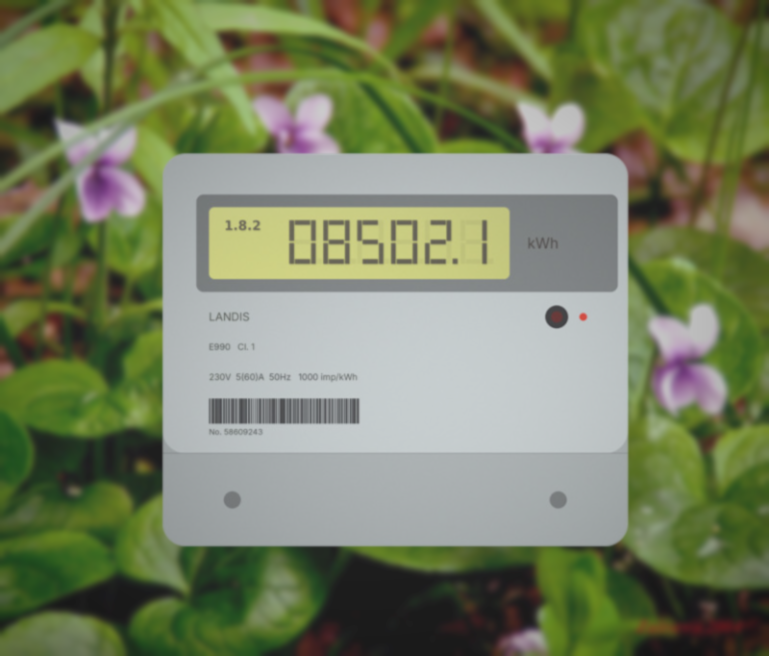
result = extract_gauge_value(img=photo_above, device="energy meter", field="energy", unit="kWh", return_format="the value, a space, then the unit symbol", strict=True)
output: 8502.1 kWh
